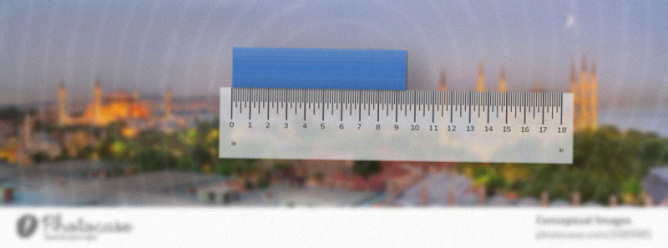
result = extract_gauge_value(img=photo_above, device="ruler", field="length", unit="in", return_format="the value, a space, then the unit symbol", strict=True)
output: 9.5 in
